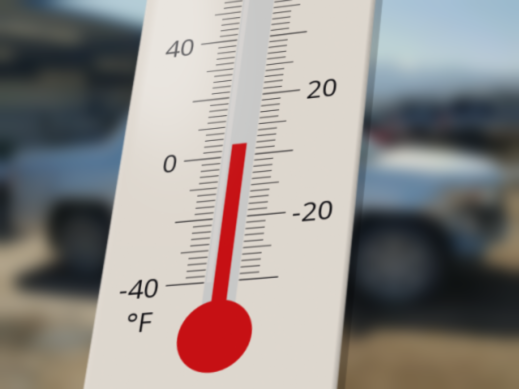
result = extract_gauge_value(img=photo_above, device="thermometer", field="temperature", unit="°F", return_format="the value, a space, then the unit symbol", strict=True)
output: 4 °F
